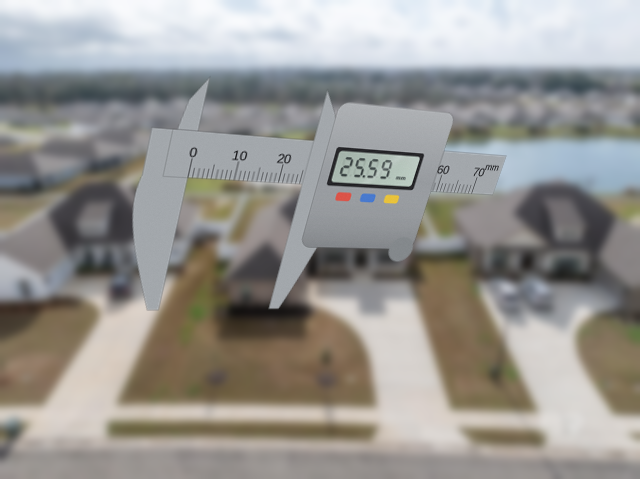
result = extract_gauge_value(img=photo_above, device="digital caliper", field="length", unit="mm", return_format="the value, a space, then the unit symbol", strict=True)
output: 25.59 mm
